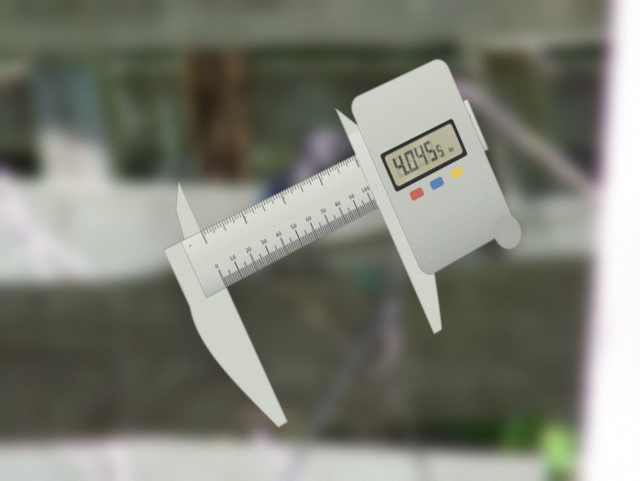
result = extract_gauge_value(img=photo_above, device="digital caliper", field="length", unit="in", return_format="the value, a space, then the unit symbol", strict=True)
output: 4.0455 in
